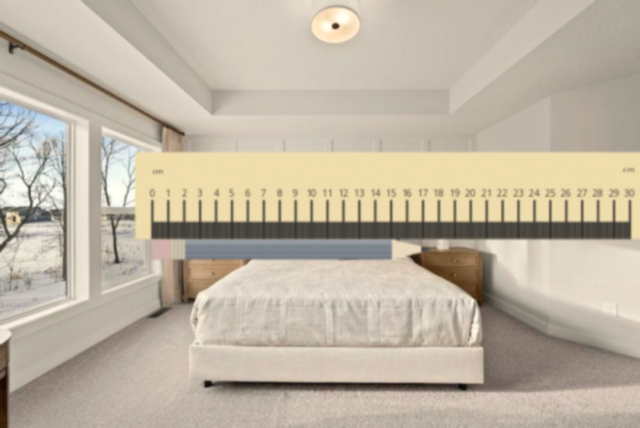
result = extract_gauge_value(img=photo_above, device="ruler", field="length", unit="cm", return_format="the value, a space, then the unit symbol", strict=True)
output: 17.5 cm
